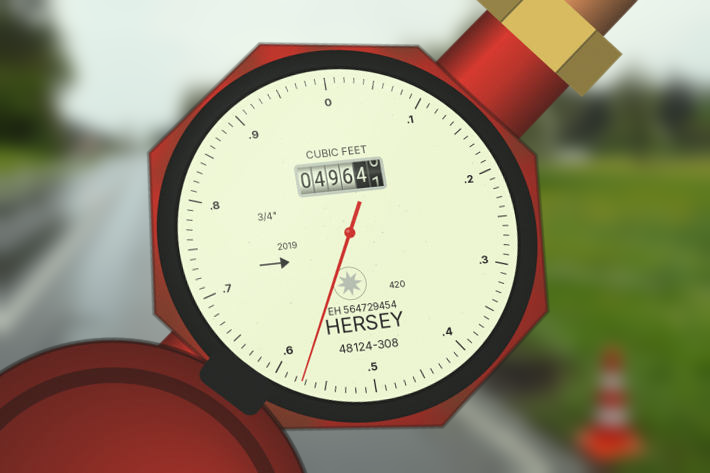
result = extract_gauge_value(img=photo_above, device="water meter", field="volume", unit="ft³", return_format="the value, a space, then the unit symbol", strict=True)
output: 49640.57 ft³
